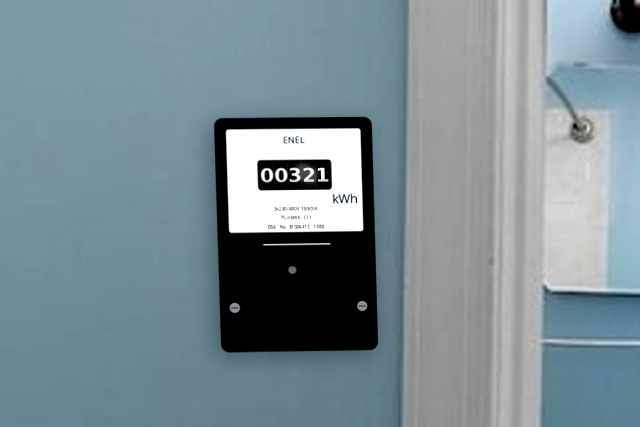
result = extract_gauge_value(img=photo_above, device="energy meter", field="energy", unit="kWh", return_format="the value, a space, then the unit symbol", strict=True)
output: 321 kWh
